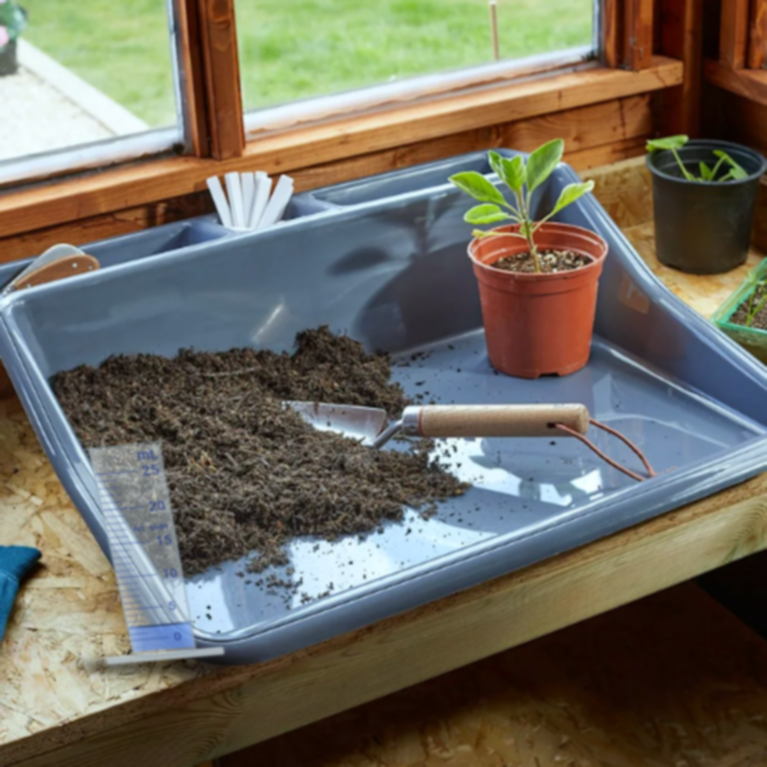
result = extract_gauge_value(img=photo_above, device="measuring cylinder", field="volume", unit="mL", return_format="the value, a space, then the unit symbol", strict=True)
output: 2 mL
